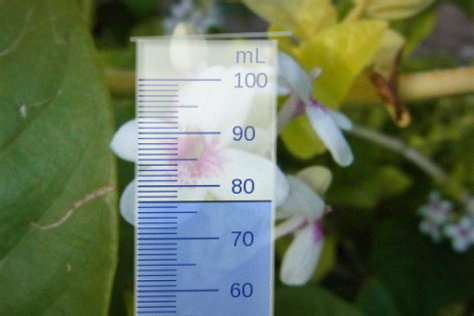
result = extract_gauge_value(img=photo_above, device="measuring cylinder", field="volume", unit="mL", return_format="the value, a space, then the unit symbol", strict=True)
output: 77 mL
